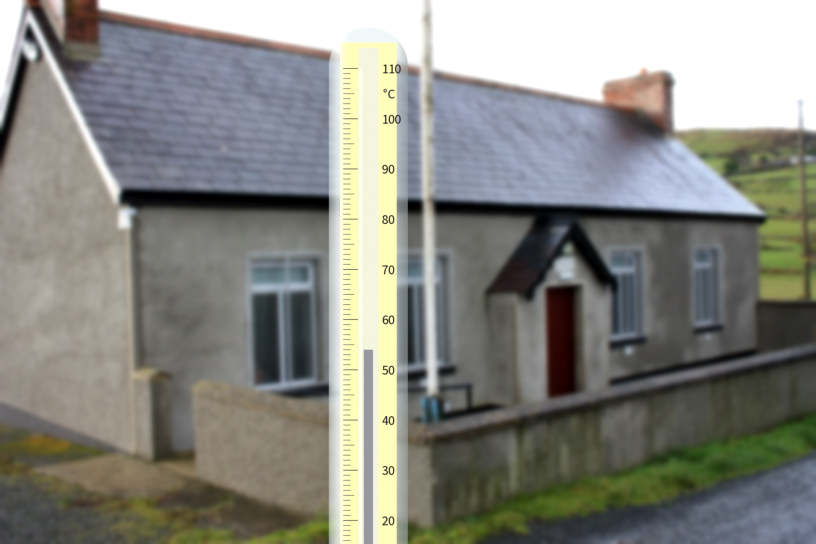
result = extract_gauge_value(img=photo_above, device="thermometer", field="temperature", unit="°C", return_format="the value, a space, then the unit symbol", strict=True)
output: 54 °C
